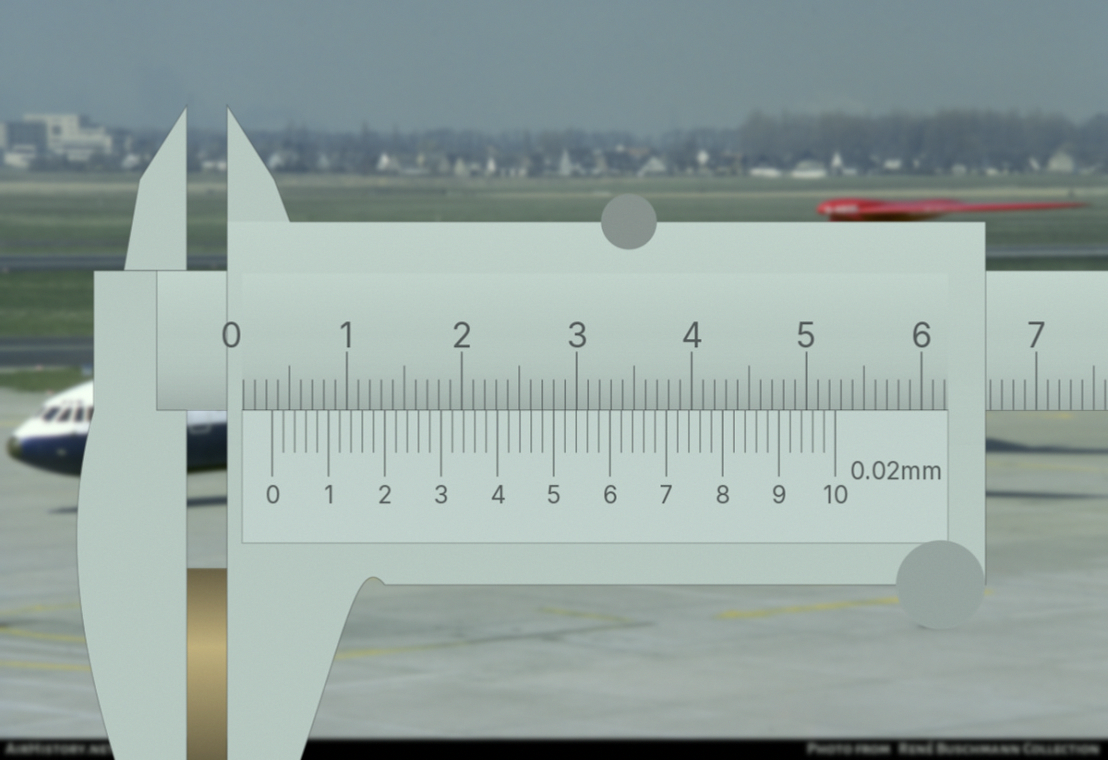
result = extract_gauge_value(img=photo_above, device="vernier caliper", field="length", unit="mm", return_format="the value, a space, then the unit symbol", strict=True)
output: 3.5 mm
